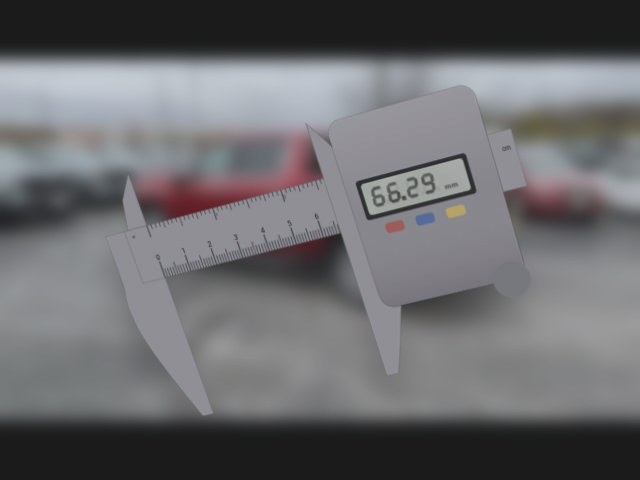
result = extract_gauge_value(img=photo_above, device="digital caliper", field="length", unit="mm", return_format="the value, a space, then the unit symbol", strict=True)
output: 66.29 mm
